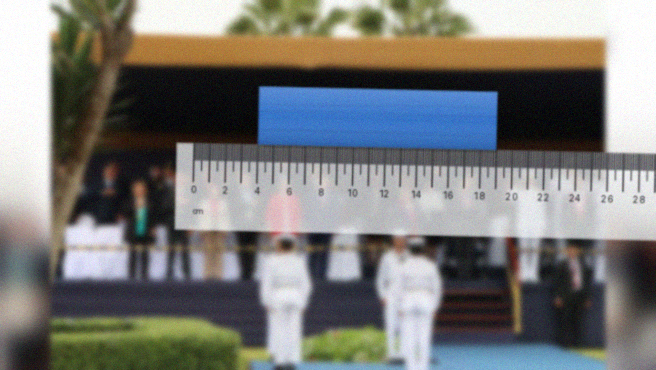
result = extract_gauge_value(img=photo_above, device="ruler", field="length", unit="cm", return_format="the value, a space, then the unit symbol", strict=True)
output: 15 cm
